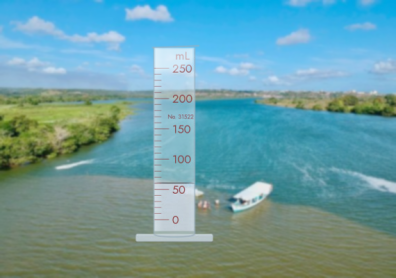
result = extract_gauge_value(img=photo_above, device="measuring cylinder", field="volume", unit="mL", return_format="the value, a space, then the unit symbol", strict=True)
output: 60 mL
